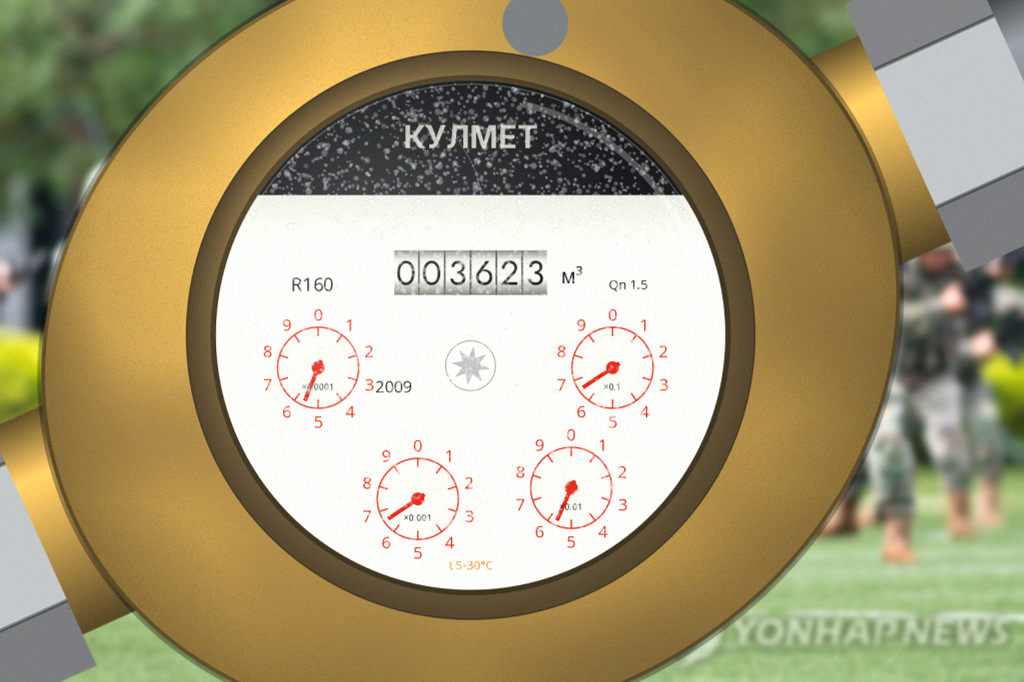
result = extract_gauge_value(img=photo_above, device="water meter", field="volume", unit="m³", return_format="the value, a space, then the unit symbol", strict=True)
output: 3623.6565 m³
